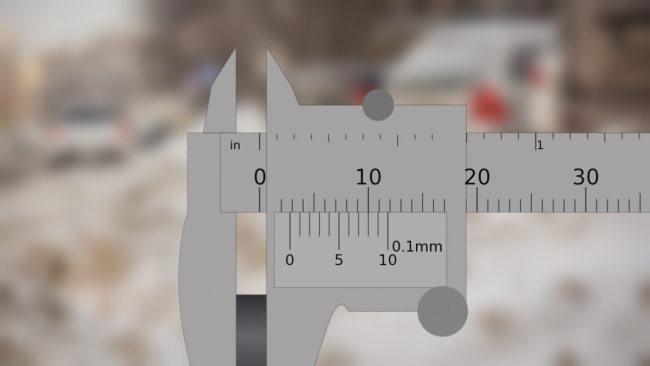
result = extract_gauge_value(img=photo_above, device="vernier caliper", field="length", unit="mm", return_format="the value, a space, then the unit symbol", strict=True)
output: 2.8 mm
